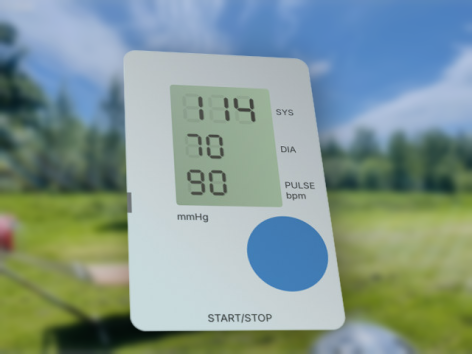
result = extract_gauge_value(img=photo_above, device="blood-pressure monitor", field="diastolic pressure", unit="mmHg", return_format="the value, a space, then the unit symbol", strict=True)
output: 70 mmHg
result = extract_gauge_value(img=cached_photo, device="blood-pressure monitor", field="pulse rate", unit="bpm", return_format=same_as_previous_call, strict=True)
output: 90 bpm
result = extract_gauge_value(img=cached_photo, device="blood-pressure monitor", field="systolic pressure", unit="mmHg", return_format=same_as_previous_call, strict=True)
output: 114 mmHg
